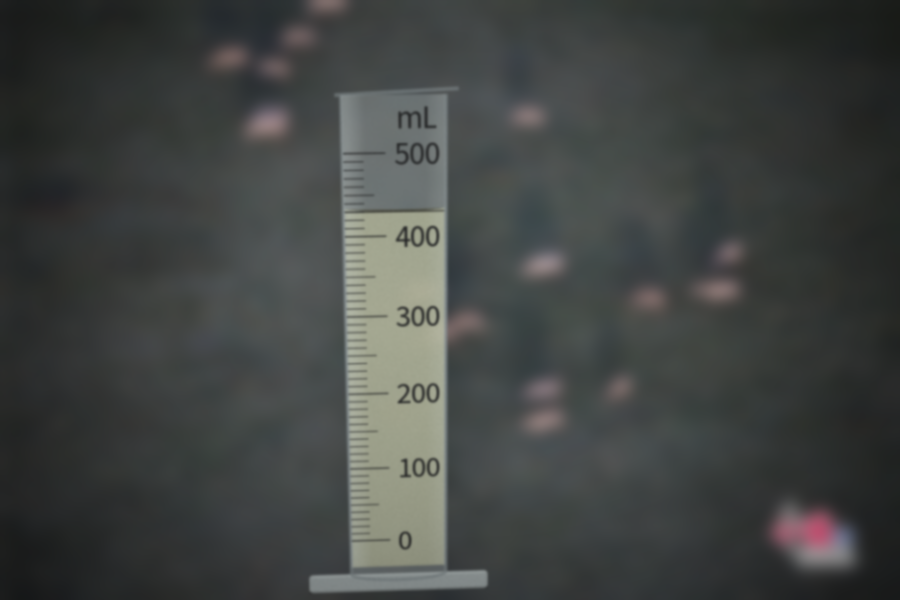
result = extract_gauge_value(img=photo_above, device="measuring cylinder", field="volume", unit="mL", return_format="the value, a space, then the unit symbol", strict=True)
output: 430 mL
